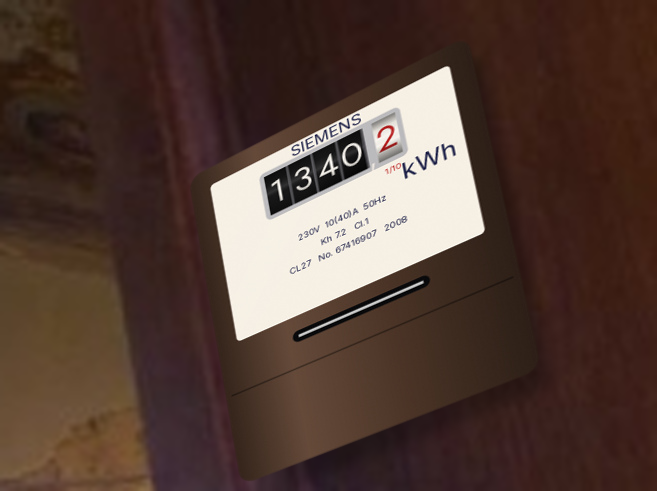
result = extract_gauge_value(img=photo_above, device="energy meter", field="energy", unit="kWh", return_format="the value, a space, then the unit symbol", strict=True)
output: 1340.2 kWh
